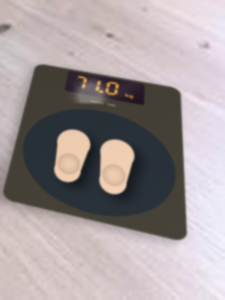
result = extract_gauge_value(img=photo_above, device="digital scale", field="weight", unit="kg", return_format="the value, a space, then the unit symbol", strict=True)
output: 71.0 kg
